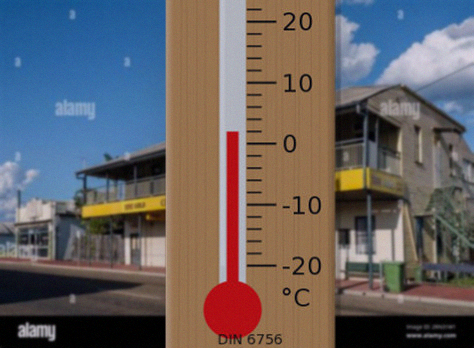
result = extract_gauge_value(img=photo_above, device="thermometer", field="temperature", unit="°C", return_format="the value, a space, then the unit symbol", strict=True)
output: 2 °C
